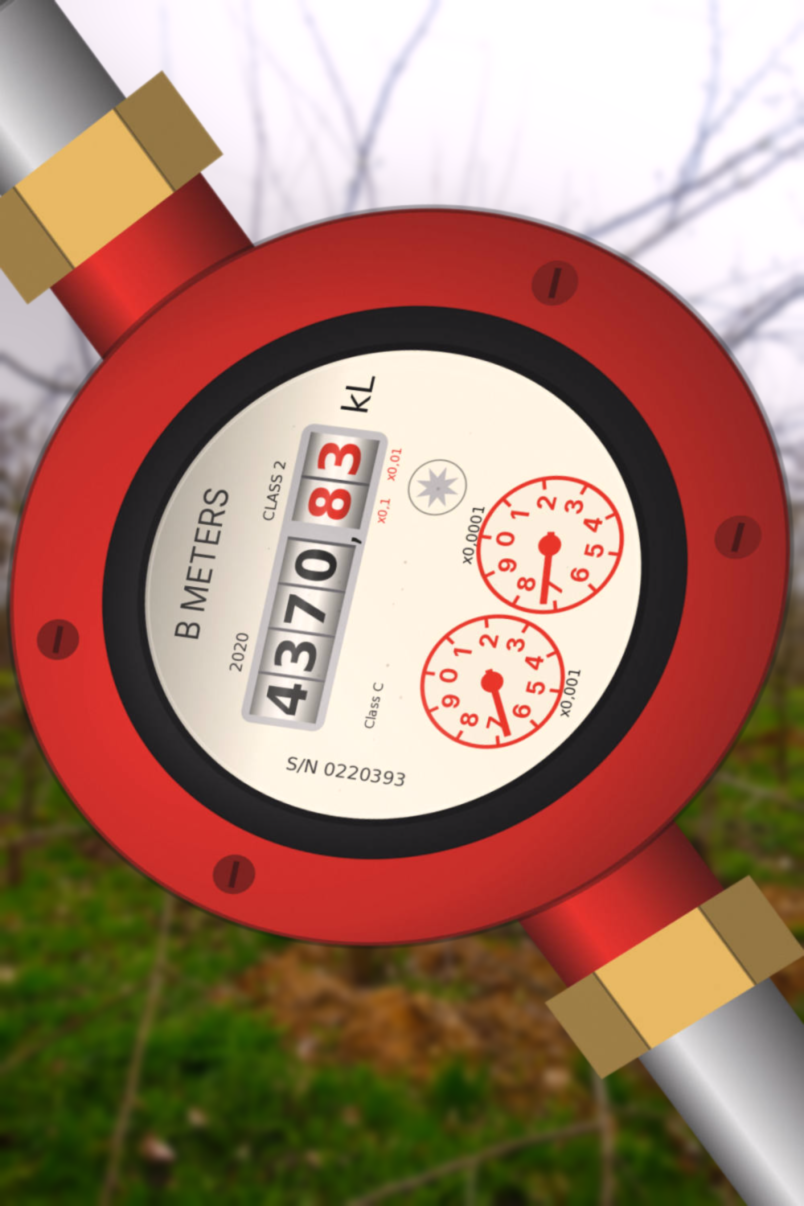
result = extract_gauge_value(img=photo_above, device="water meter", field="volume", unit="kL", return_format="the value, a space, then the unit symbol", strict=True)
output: 4370.8367 kL
